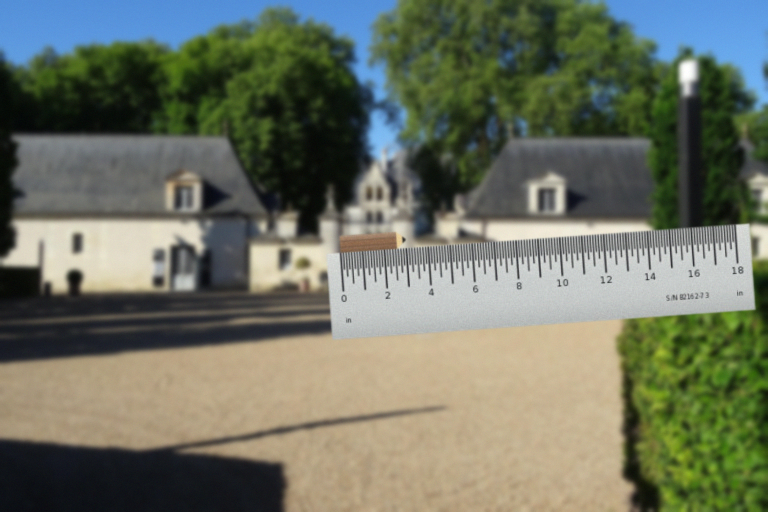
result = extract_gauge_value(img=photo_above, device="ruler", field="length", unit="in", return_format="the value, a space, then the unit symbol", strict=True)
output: 3 in
